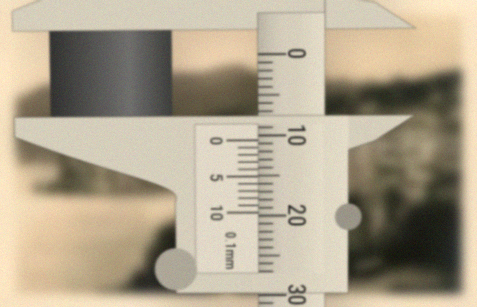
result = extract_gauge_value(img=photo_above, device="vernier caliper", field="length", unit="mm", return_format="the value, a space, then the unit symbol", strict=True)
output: 10.6 mm
